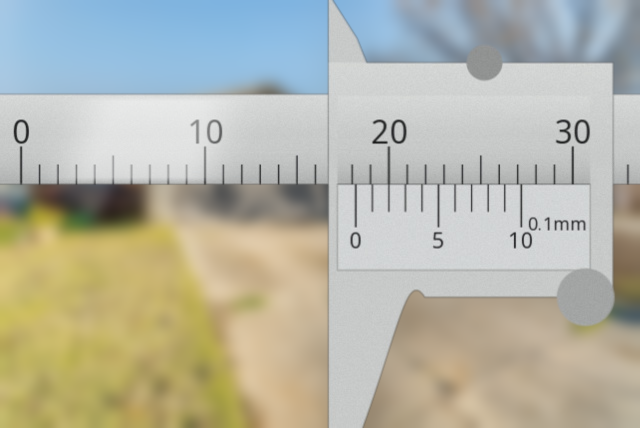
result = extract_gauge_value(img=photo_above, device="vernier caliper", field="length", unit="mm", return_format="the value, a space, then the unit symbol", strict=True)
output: 18.2 mm
